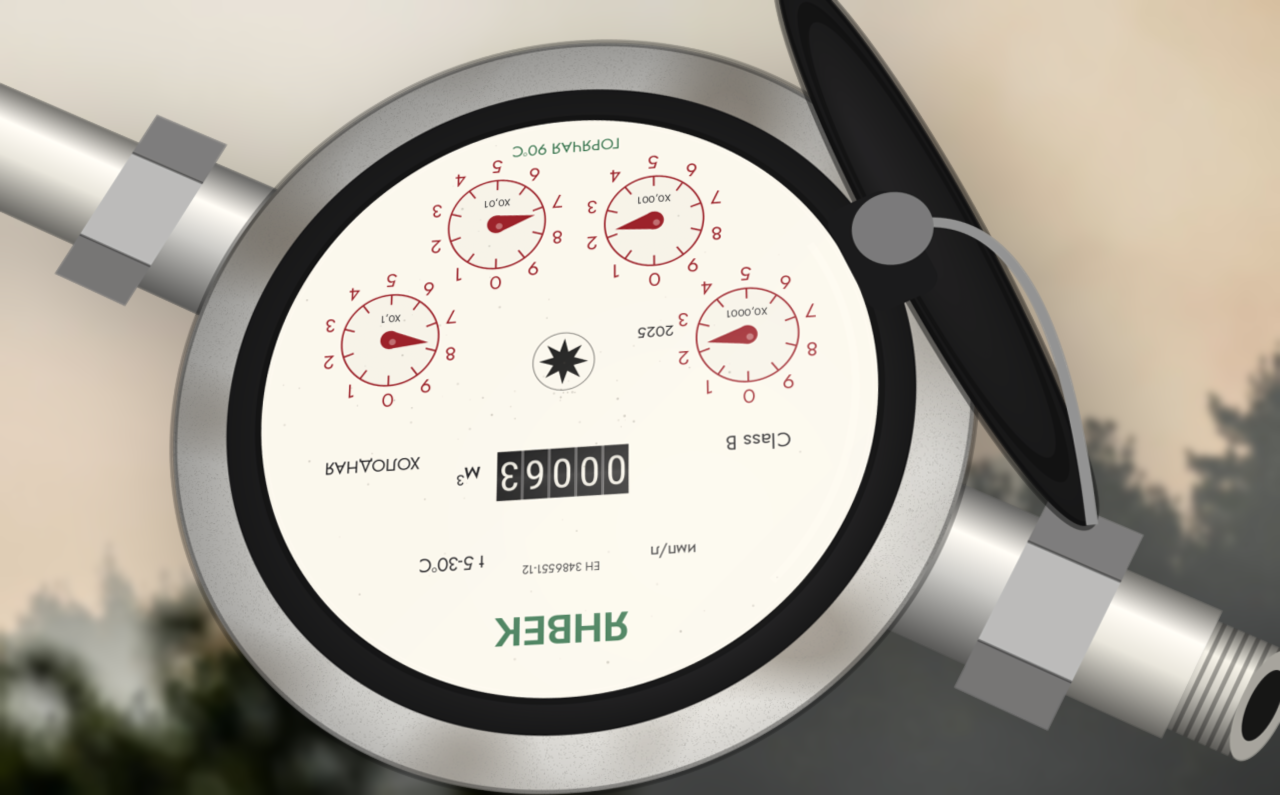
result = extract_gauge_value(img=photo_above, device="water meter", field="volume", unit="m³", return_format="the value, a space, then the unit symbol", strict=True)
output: 63.7722 m³
